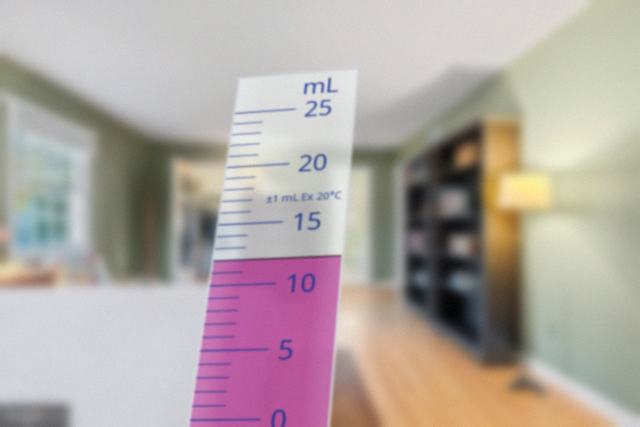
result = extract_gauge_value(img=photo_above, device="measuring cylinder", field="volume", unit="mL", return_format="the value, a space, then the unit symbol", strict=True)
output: 12 mL
